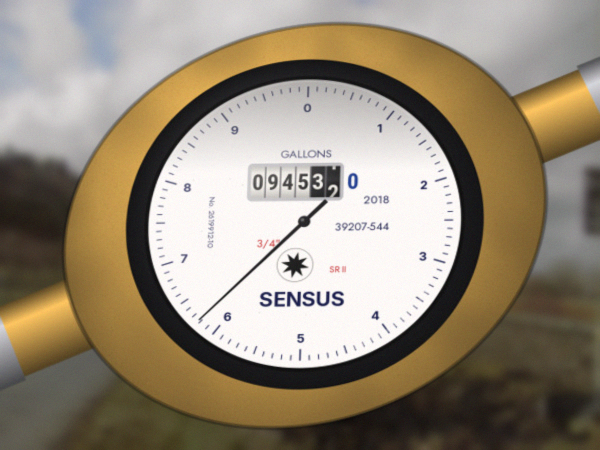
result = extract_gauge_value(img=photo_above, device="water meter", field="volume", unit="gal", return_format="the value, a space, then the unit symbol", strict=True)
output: 945316.2 gal
